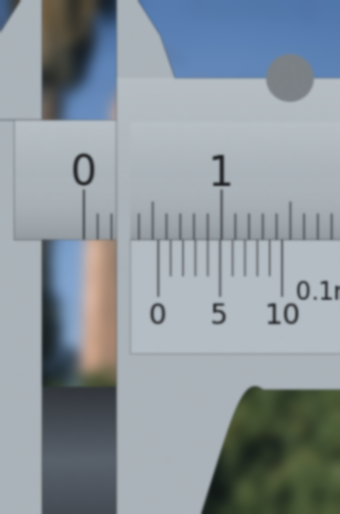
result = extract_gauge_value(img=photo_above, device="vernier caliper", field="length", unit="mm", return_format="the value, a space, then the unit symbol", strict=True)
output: 5.4 mm
